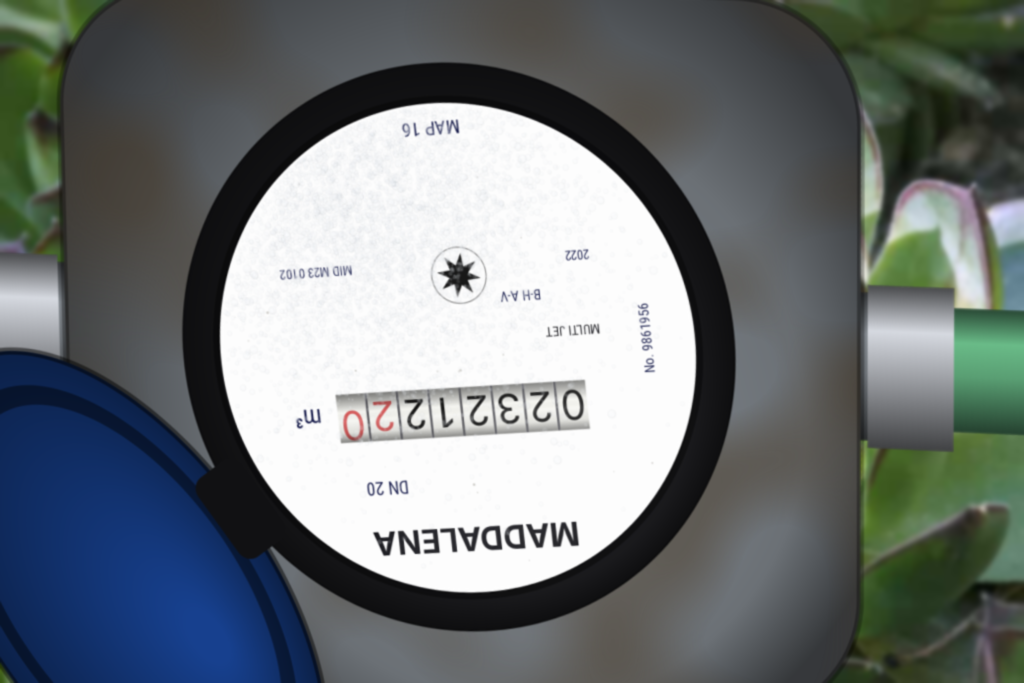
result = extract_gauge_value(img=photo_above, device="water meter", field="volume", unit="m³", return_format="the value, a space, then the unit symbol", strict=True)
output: 23212.20 m³
